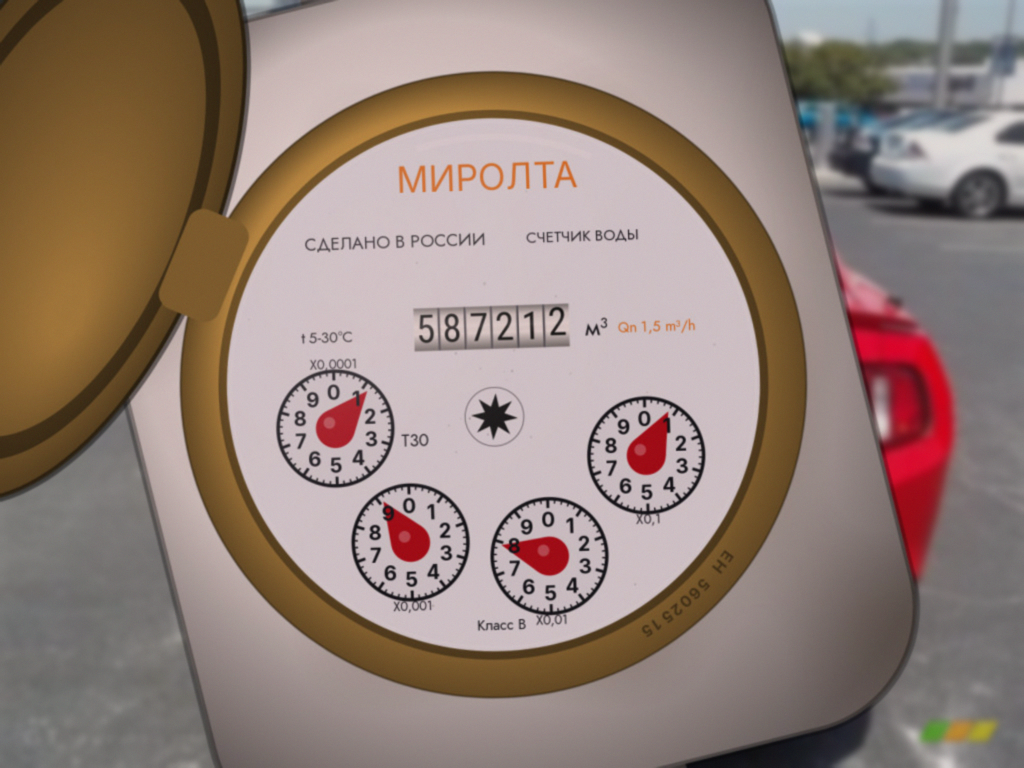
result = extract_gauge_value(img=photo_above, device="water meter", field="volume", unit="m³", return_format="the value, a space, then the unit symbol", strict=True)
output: 587212.0791 m³
